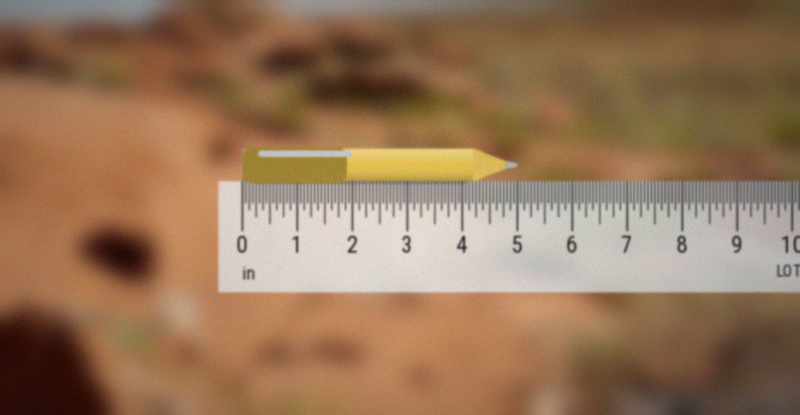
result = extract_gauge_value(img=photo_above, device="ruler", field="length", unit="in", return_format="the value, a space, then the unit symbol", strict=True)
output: 5 in
